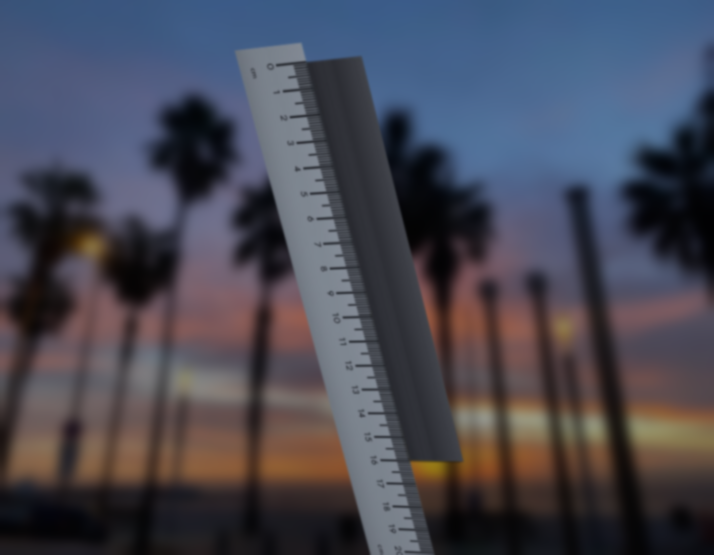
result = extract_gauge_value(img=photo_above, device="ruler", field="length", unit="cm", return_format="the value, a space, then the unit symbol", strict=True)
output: 16 cm
